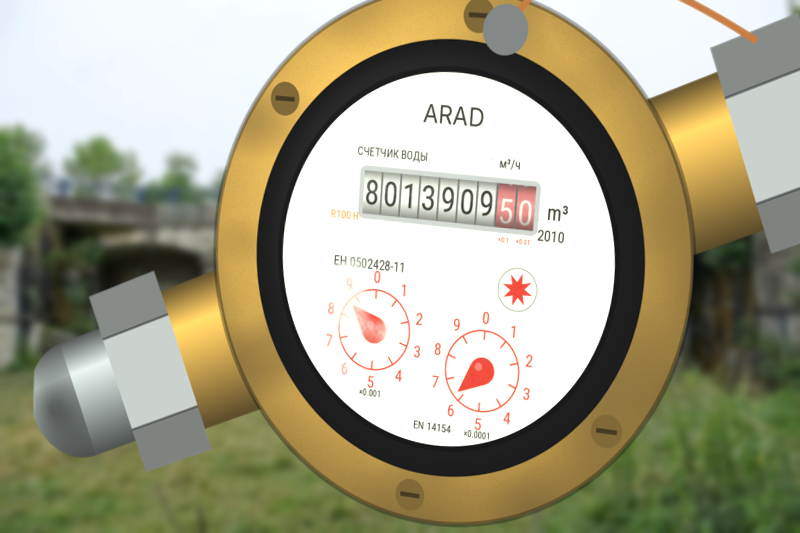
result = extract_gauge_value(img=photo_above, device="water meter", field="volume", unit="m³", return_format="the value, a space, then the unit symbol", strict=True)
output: 8013909.4986 m³
